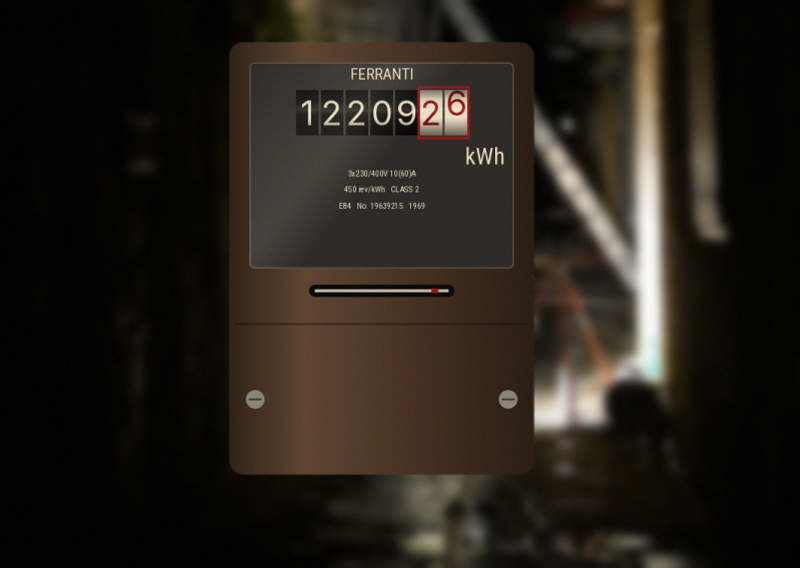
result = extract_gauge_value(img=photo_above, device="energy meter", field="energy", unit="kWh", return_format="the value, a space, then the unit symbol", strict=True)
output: 12209.26 kWh
